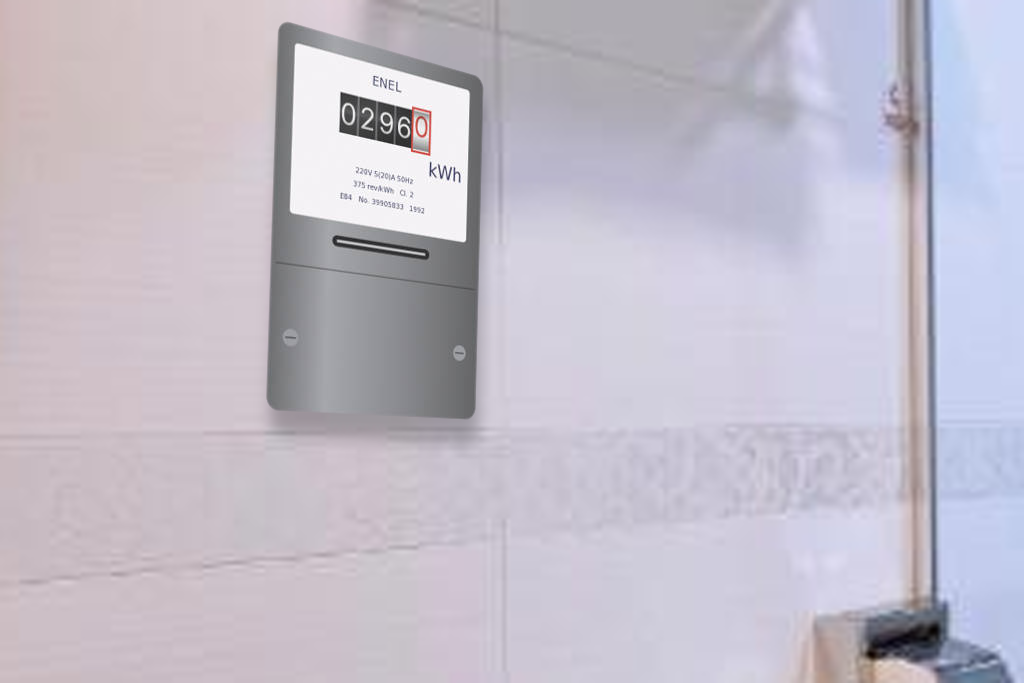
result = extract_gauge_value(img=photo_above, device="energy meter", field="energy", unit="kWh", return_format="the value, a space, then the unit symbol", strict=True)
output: 296.0 kWh
